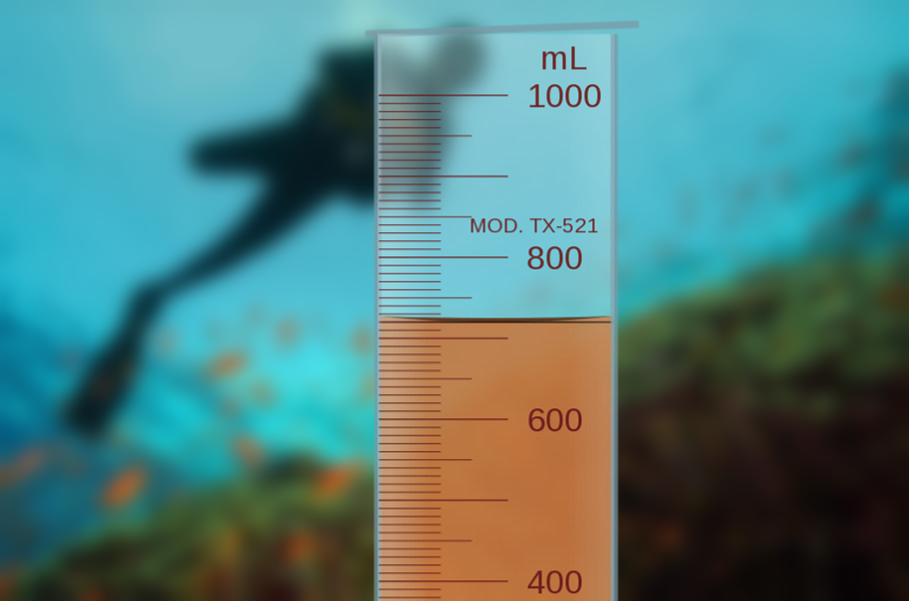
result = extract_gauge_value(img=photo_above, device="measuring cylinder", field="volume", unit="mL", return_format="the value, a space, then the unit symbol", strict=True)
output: 720 mL
